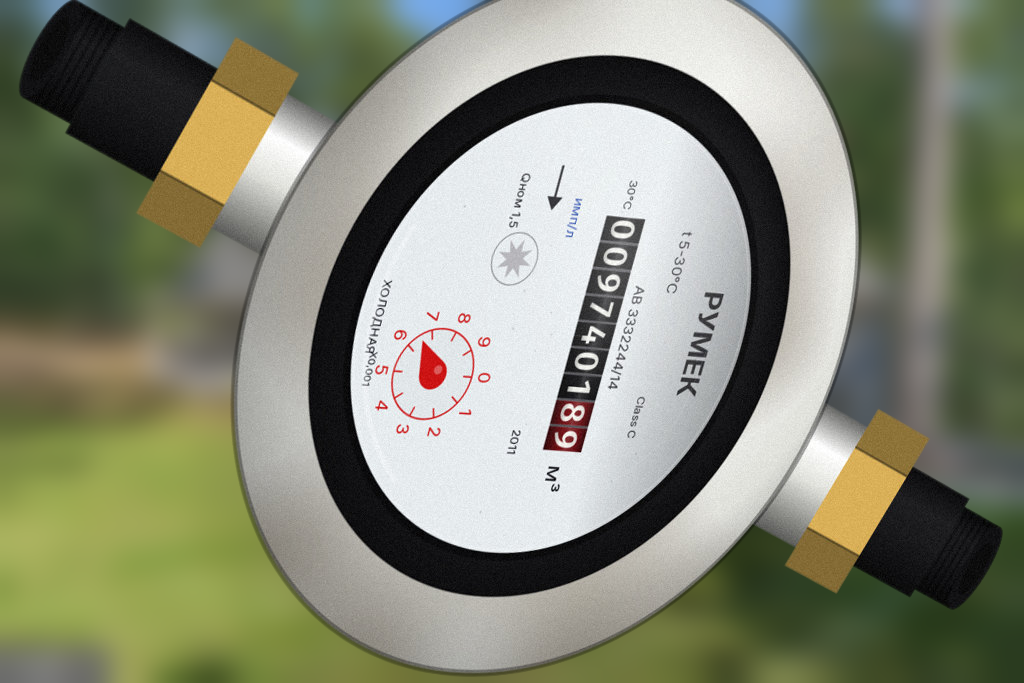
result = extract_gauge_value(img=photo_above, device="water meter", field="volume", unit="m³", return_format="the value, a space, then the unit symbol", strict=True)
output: 97401.896 m³
